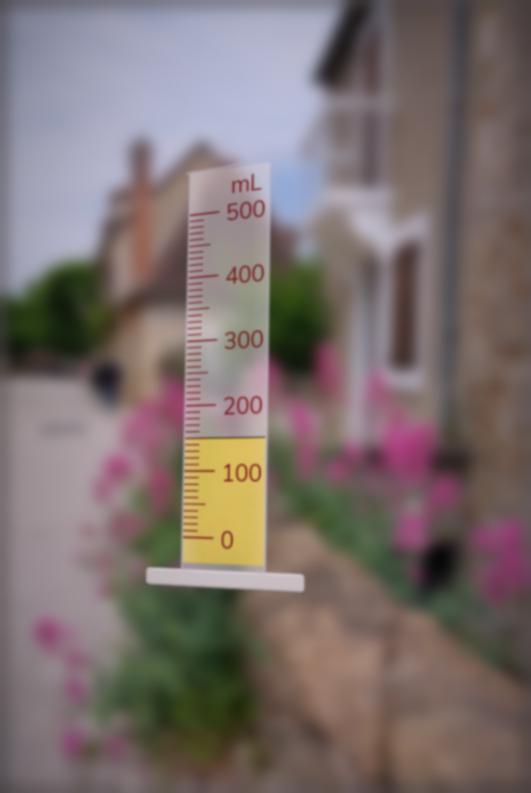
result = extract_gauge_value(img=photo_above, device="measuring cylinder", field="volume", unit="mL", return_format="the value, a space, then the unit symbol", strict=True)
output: 150 mL
